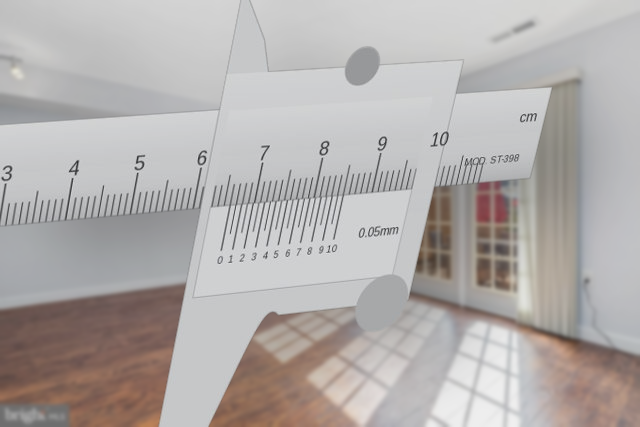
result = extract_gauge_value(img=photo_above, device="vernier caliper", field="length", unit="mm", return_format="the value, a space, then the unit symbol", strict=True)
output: 66.0 mm
